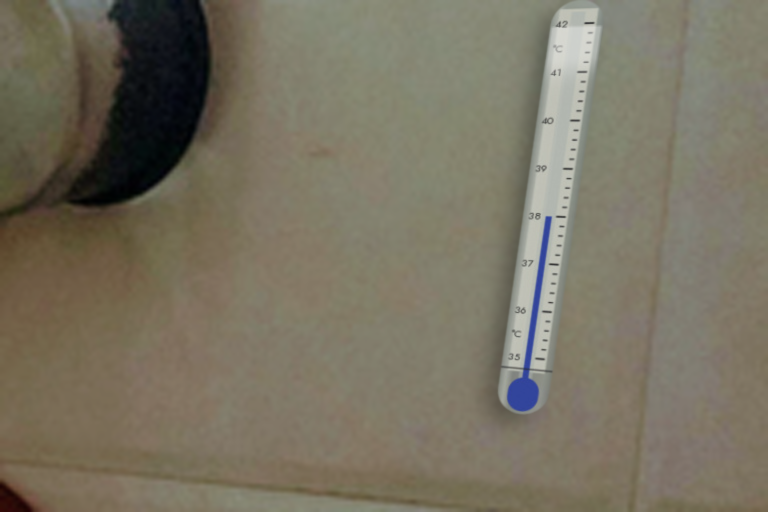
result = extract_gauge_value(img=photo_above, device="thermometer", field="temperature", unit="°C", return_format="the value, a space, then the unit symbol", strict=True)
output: 38 °C
